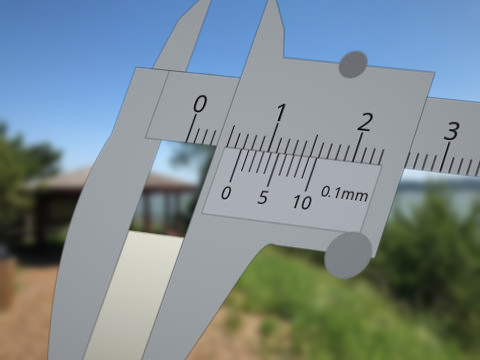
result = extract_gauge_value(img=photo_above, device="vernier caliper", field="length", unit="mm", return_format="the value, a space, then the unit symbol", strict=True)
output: 6.8 mm
